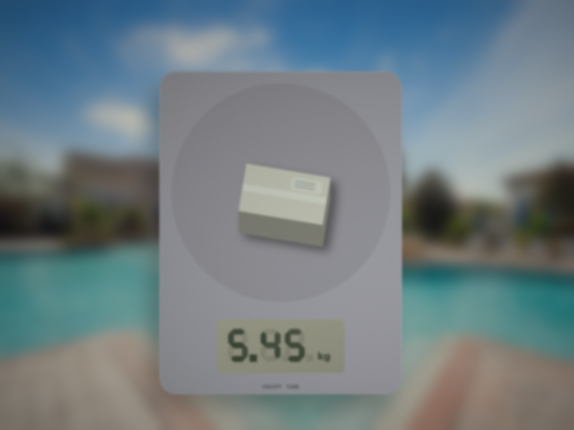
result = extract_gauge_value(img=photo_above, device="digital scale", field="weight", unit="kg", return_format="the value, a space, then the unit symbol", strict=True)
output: 5.45 kg
